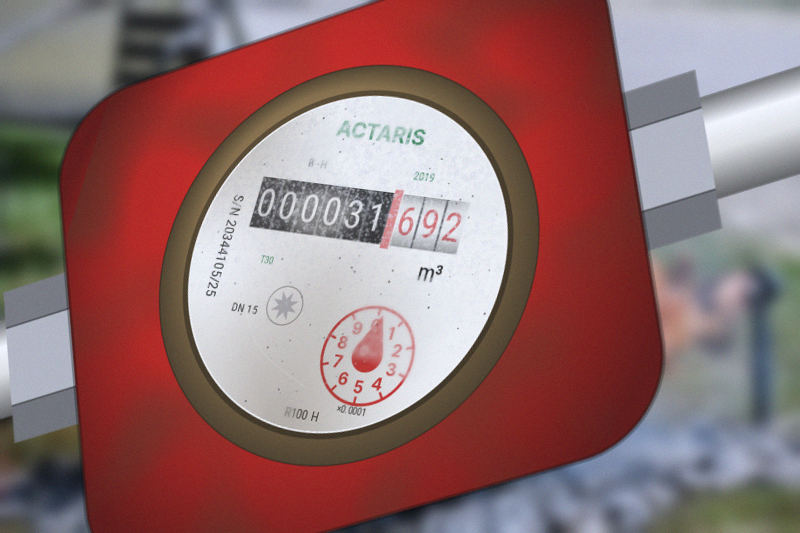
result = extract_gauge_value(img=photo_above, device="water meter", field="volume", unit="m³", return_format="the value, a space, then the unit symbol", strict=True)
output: 31.6920 m³
